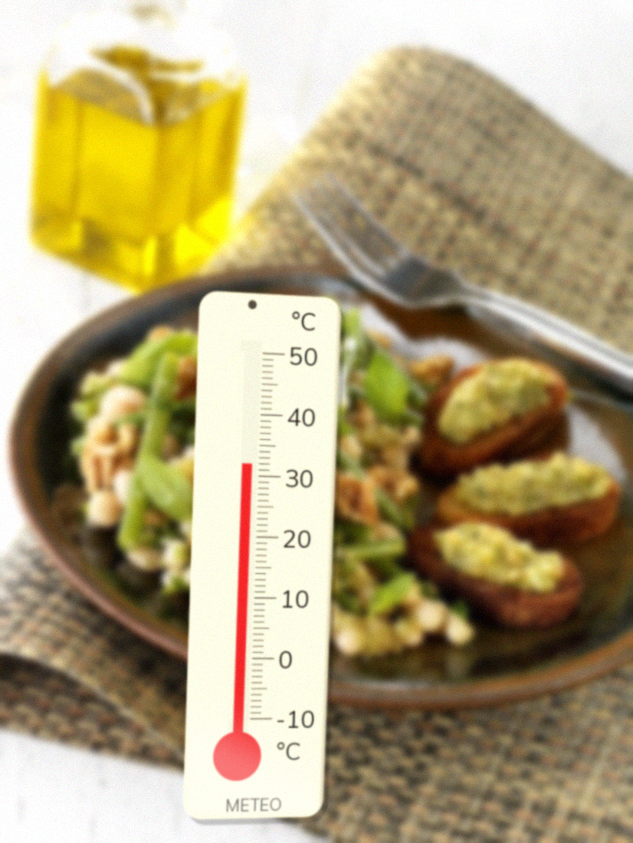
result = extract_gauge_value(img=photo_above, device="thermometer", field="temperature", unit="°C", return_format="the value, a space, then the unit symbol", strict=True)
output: 32 °C
